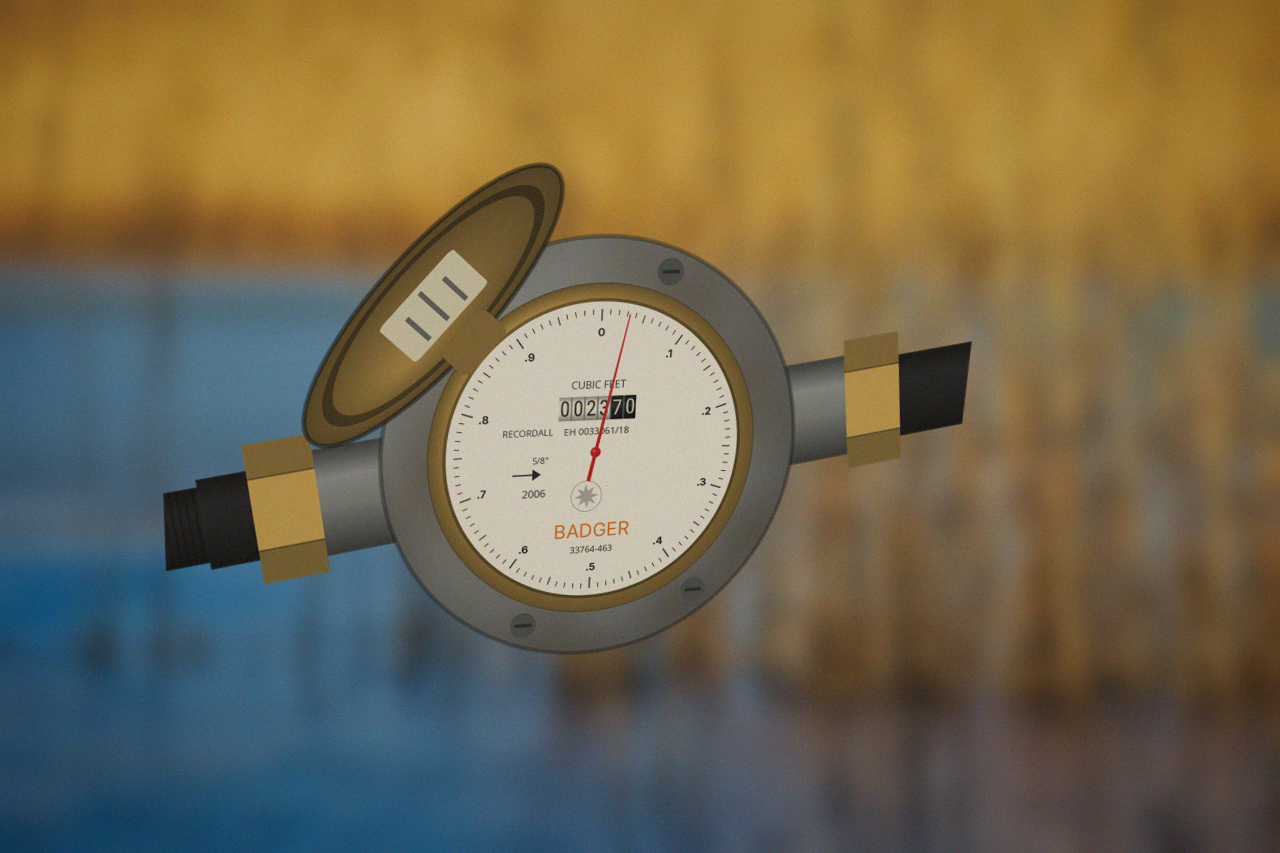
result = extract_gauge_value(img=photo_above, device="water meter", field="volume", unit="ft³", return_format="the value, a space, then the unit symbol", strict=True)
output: 2370.03 ft³
